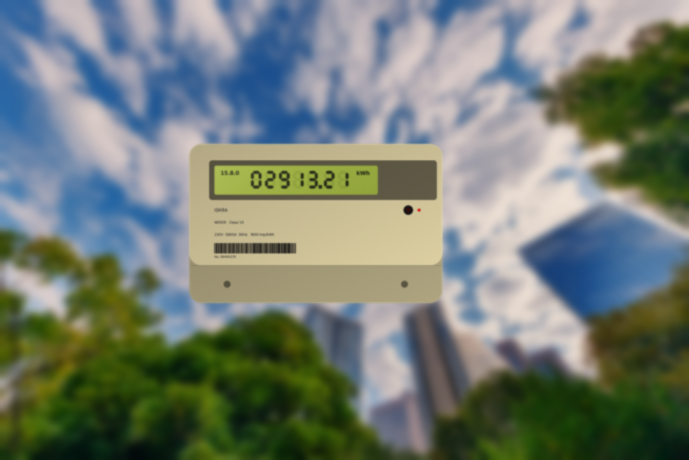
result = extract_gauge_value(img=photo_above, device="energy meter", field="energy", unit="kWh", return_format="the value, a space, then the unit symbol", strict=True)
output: 2913.21 kWh
